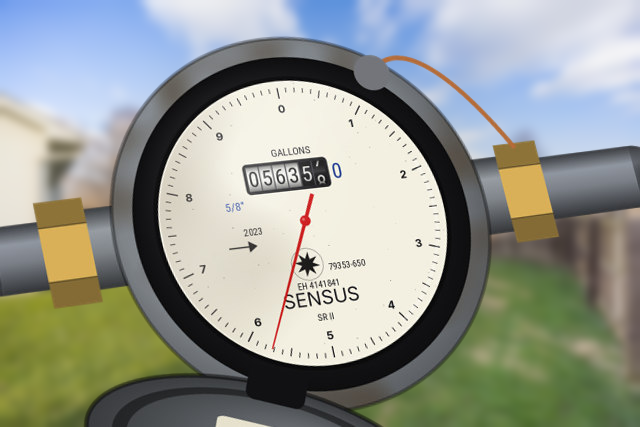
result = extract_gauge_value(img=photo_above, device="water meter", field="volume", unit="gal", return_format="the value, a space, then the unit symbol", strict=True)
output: 563575.7 gal
